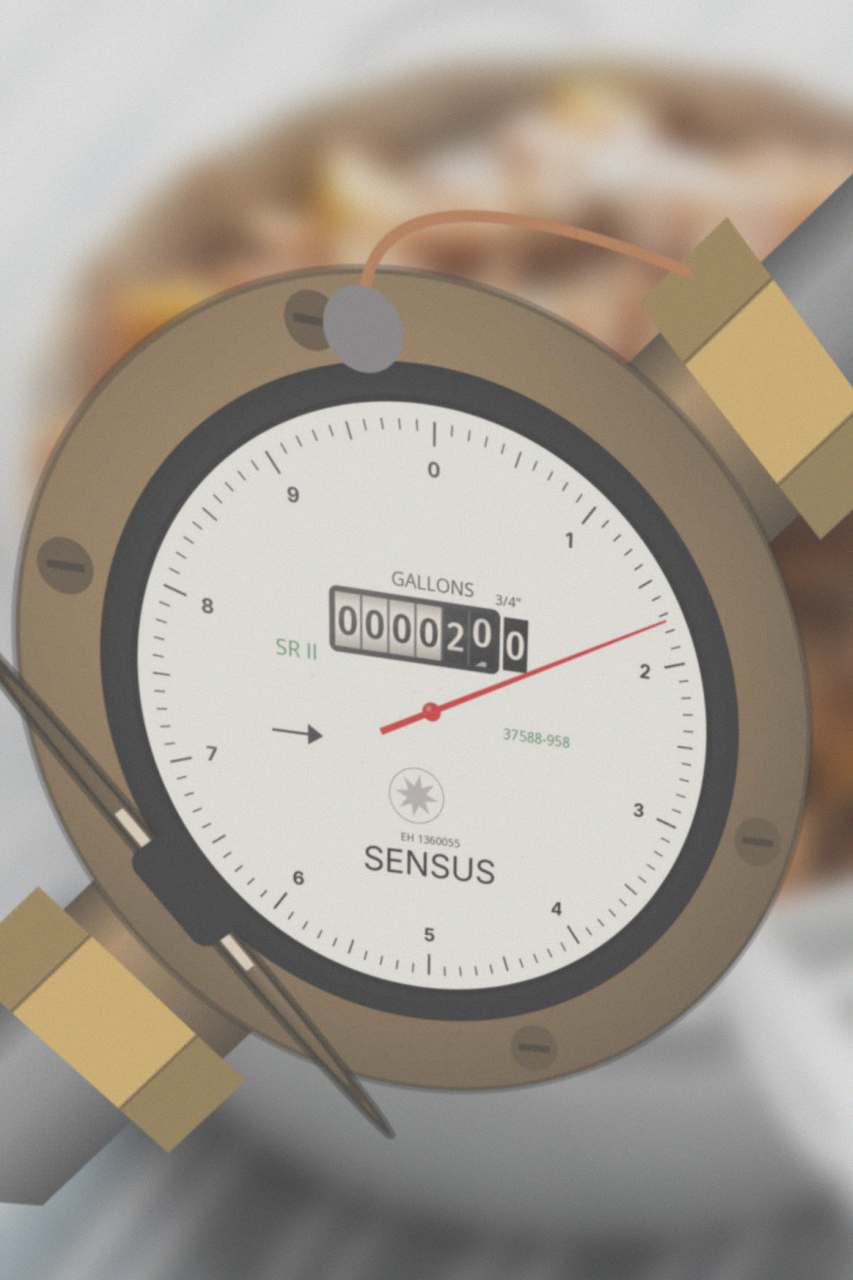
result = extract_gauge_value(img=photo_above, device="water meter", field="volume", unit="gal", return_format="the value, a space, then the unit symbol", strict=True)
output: 201.7 gal
